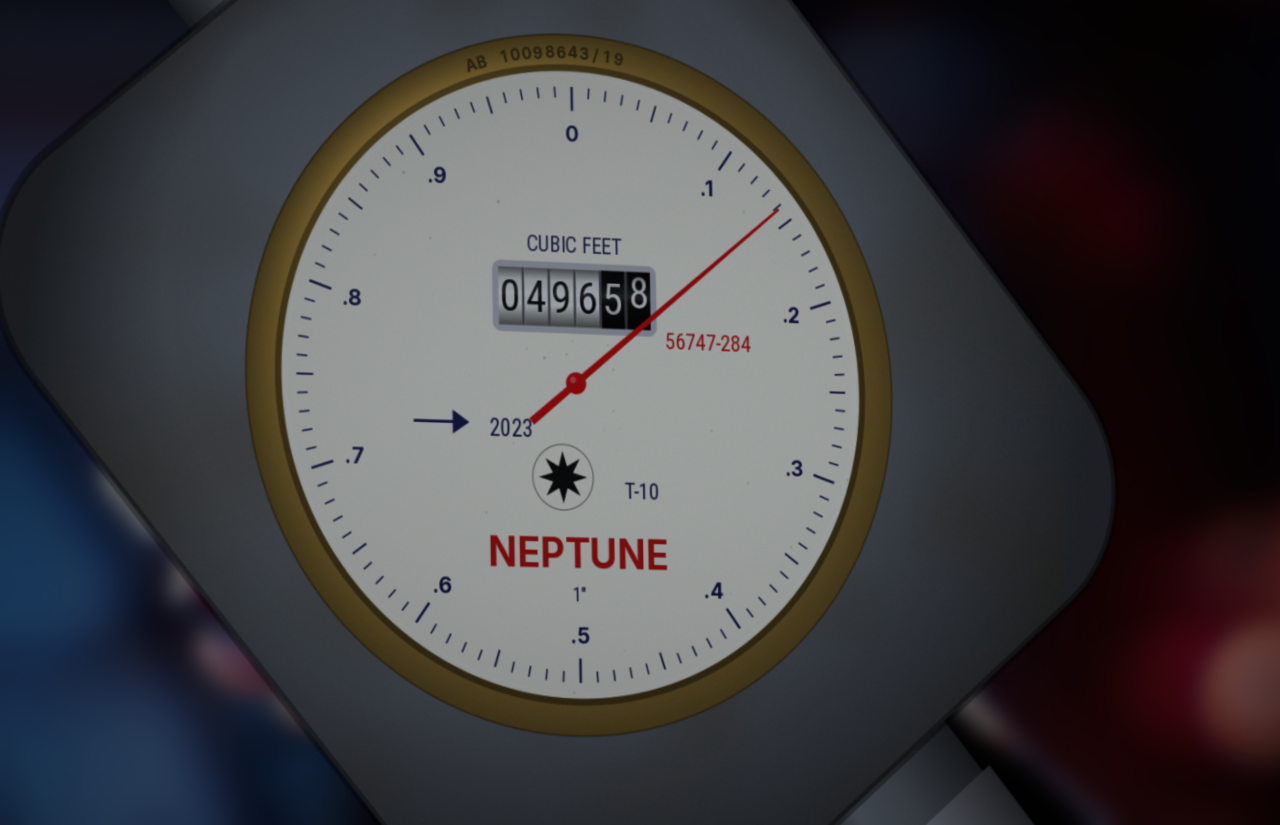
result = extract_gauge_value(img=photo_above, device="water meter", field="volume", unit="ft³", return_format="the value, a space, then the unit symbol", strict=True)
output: 49658.14 ft³
